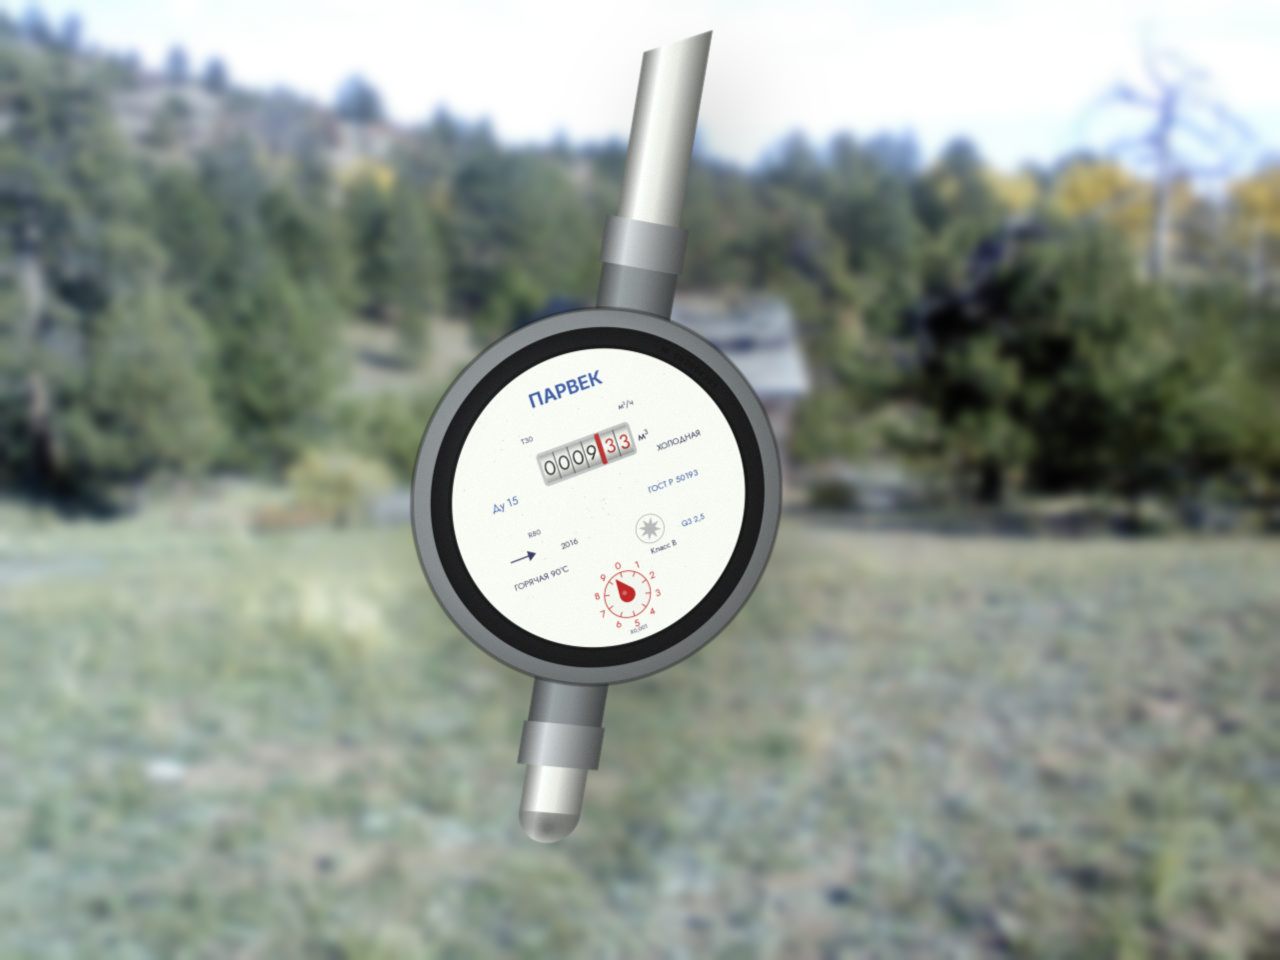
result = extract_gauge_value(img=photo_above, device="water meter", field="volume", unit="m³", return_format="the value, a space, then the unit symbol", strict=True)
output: 9.329 m³
